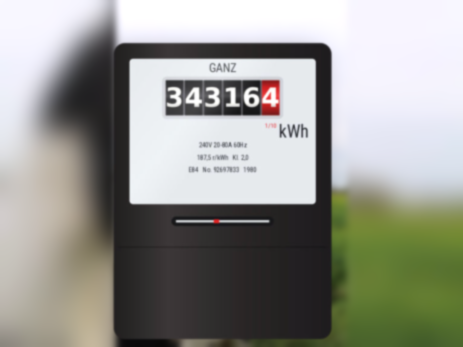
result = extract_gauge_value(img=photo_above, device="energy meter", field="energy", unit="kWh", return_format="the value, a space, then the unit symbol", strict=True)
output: 34316.4 kWh
